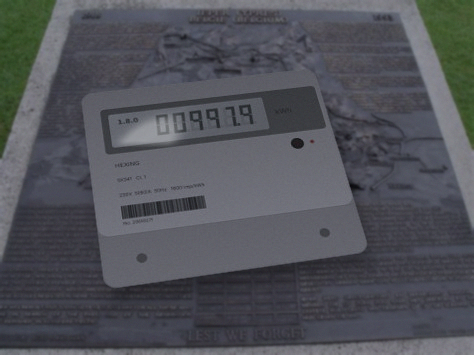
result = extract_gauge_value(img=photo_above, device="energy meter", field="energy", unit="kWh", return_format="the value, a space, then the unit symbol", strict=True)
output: 997.9 kWh
